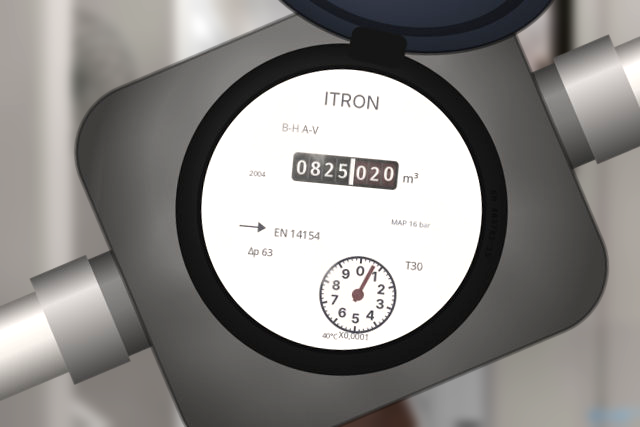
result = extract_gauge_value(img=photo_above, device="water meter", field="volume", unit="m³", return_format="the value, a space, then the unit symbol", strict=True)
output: 825.0200 m³
